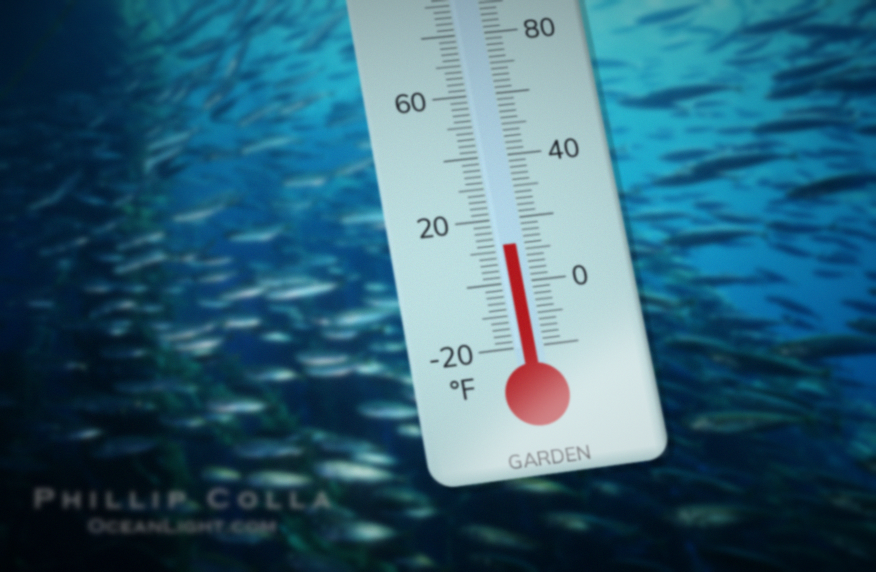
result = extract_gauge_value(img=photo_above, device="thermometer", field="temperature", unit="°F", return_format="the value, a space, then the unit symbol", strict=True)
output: 12 °F
